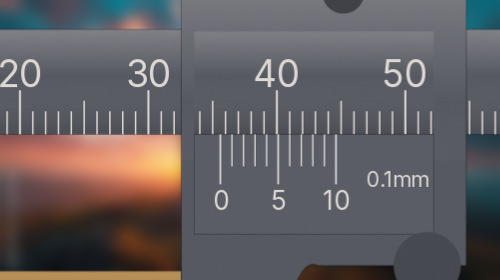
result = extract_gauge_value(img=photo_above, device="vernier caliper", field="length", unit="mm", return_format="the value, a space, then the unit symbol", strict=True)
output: 35.6 mm
